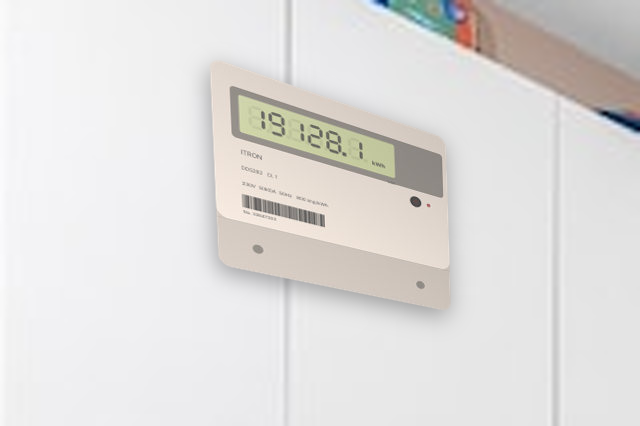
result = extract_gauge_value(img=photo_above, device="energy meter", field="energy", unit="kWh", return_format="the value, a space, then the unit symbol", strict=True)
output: 19128.1 kWh
